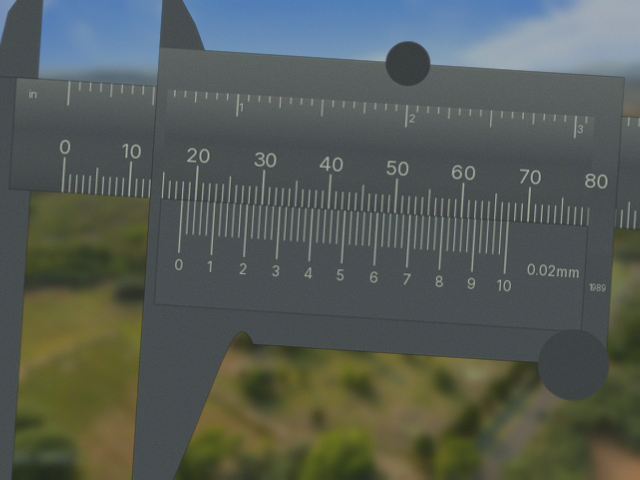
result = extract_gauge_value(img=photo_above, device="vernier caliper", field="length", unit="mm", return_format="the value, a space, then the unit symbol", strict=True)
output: 18.0 mm
